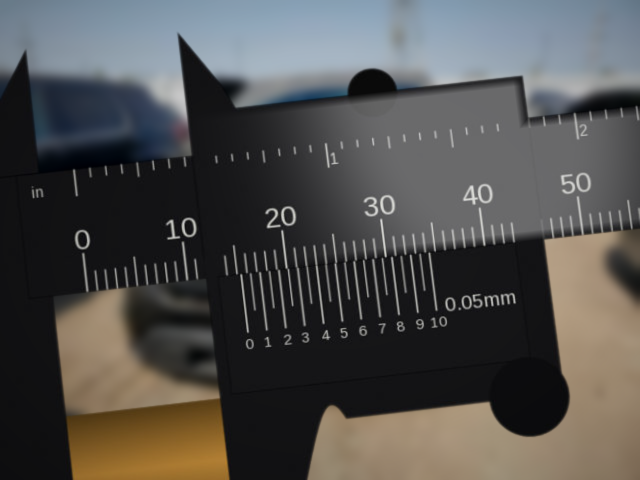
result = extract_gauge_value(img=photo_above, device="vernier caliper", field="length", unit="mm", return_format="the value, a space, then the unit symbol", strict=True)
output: 15.4 mm
